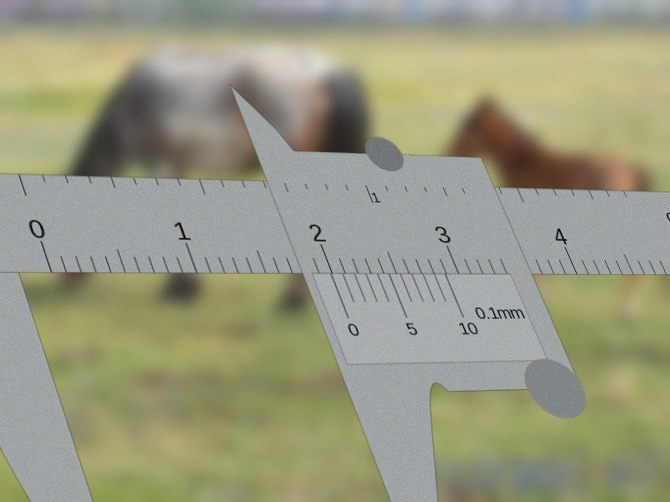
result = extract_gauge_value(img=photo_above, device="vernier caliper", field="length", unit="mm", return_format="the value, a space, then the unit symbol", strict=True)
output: 19.9 mm
